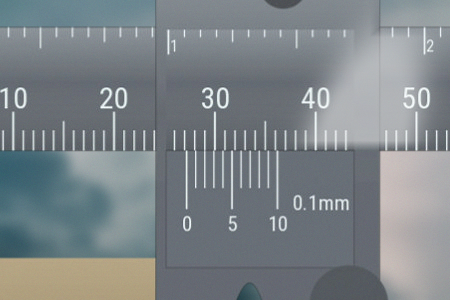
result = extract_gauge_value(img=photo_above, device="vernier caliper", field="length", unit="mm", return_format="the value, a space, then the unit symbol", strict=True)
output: 27.2 mm
